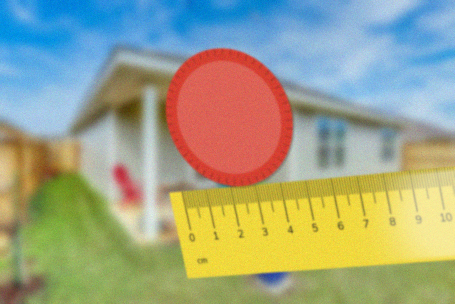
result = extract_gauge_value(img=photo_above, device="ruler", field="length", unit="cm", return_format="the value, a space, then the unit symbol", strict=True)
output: 5 cm
